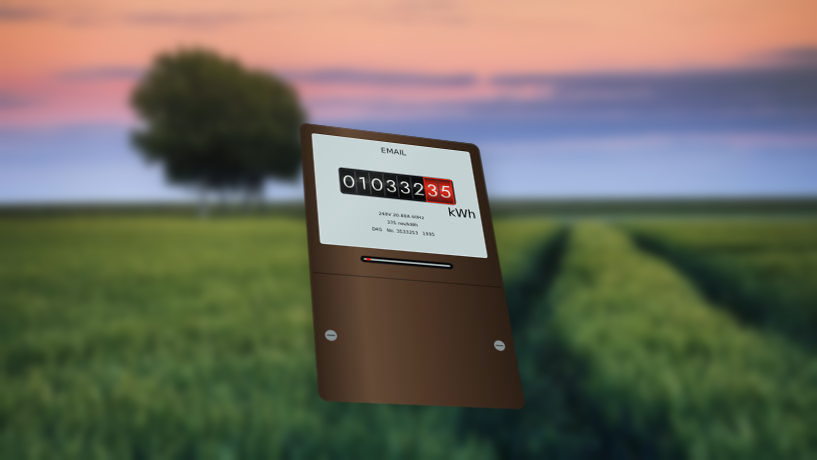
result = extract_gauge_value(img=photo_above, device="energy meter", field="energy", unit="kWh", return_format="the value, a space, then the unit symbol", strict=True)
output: 10332.35 kWh
